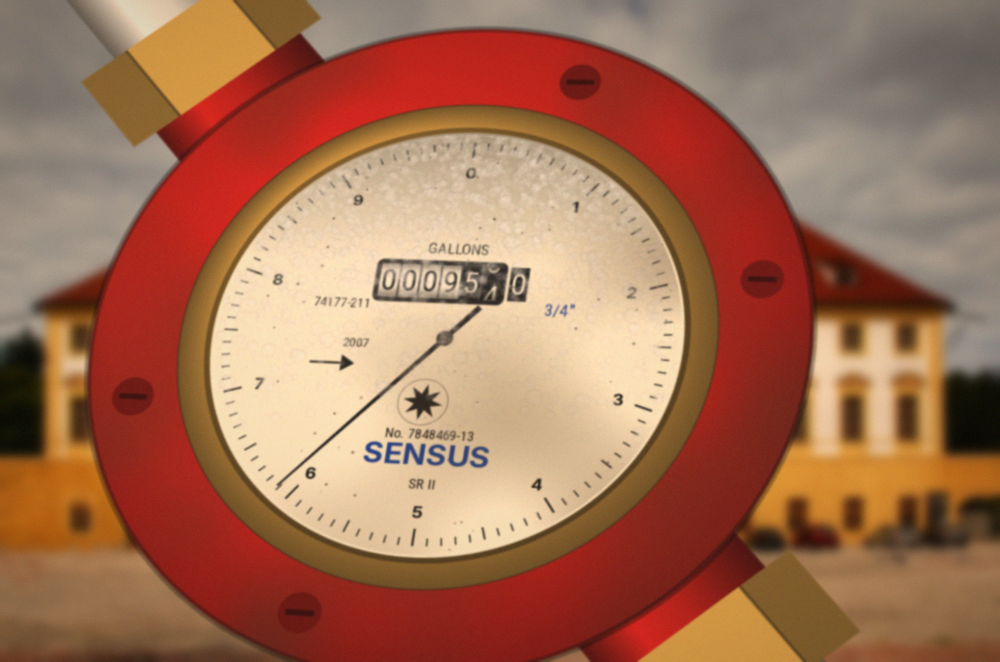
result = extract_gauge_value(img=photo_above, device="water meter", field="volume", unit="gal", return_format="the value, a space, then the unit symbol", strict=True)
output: 9536.1 gal
